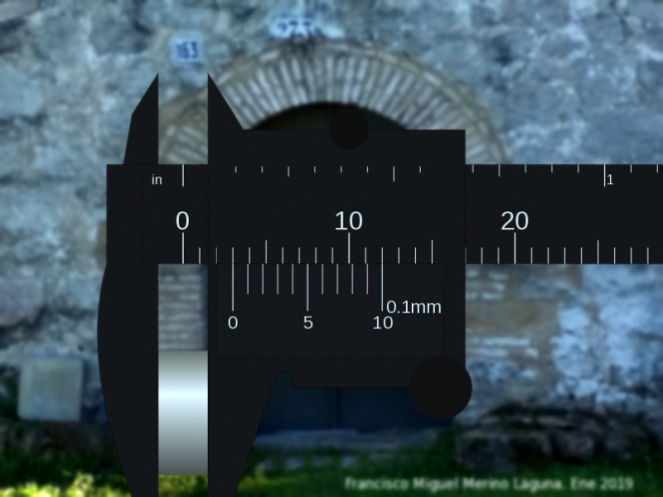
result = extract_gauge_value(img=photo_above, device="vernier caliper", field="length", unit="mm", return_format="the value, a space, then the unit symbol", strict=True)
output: 3.0 mm
